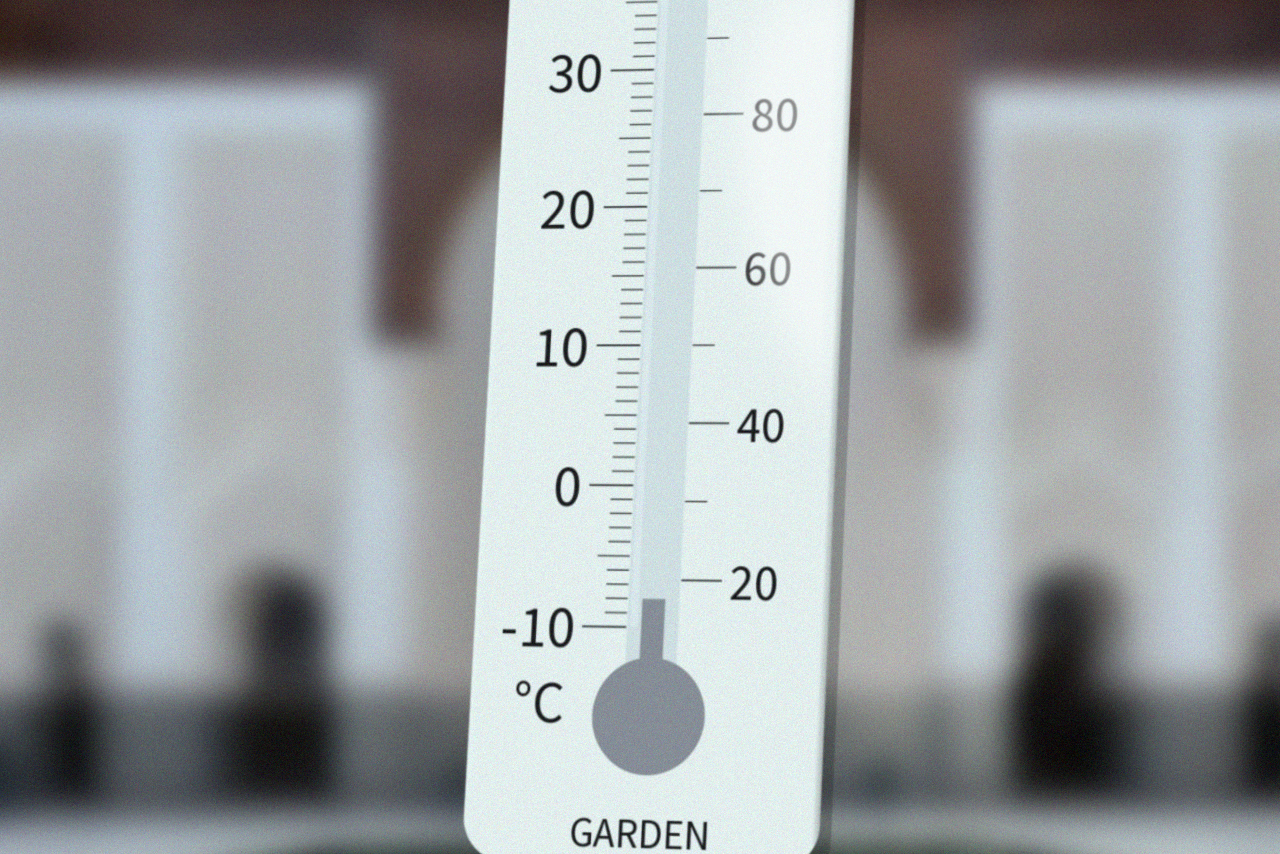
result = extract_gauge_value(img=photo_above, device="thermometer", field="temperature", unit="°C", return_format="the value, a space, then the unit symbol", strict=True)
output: -8 °C
